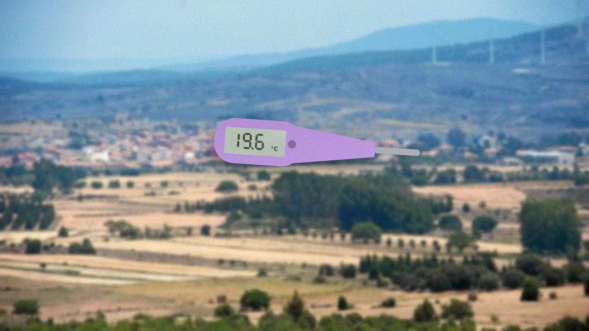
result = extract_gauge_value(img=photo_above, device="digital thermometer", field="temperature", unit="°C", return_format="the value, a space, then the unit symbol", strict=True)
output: 19.6 °C
